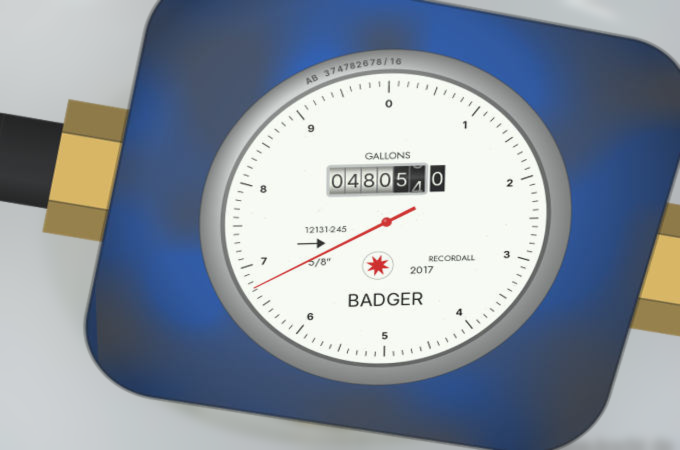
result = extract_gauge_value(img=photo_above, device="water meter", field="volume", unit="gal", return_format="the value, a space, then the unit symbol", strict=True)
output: 480536.7 gal
